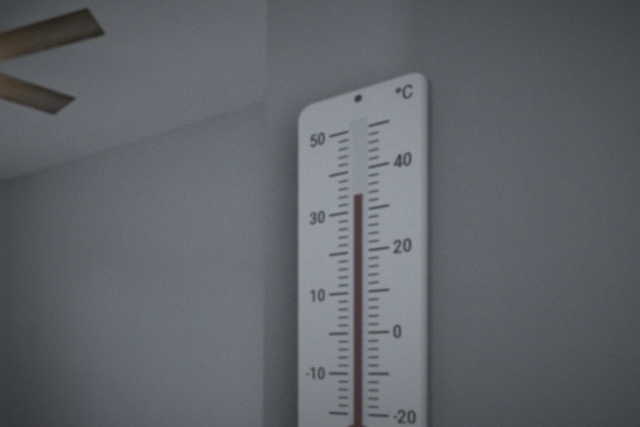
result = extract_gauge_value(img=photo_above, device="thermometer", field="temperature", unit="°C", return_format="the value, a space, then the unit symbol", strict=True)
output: 34 °C
